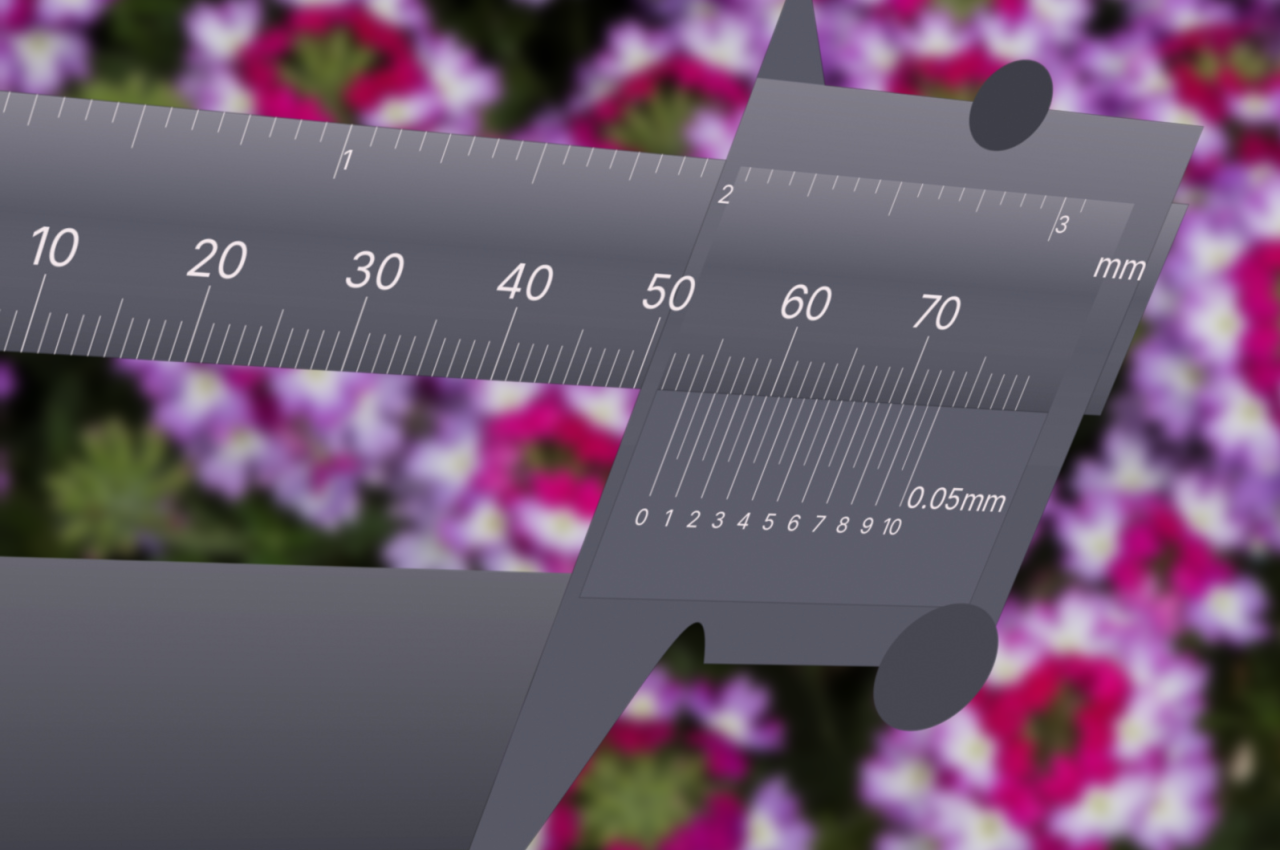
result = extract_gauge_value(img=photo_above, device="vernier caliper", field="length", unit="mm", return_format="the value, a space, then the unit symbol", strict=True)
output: 54.0 mm
